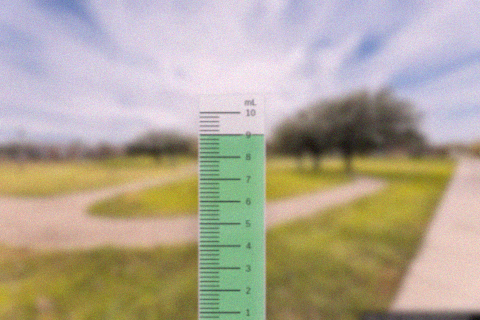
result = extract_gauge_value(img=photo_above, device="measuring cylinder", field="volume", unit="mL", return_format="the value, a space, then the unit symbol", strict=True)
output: 9 mL
